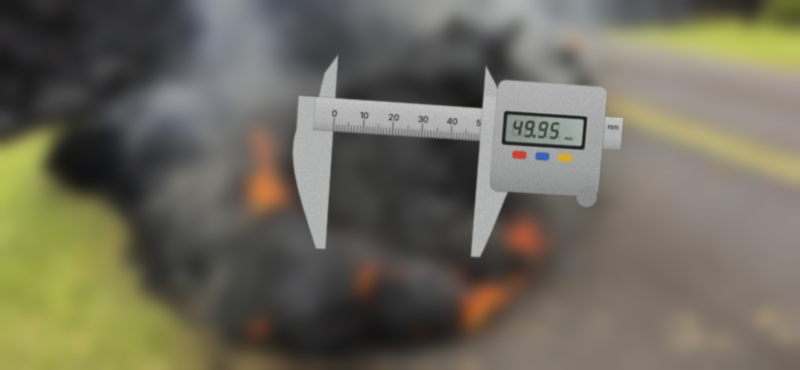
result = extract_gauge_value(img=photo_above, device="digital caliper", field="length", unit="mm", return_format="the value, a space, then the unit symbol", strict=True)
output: 49.95 mm
